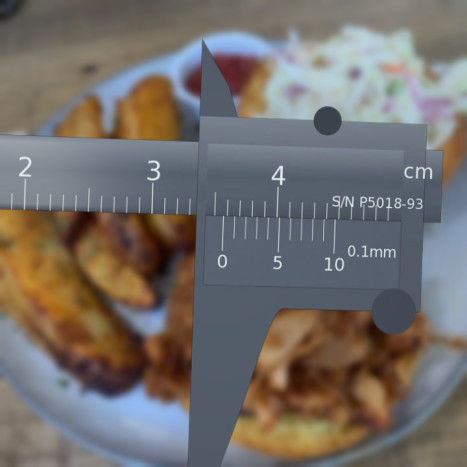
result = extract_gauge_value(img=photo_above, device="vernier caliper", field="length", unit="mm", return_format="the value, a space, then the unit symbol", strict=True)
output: 35.7 mm
